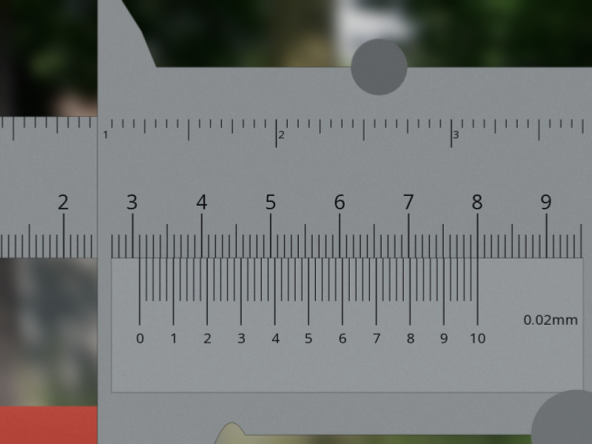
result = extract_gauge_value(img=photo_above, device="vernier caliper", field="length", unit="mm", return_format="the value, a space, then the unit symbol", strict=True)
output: 31.0 mm
